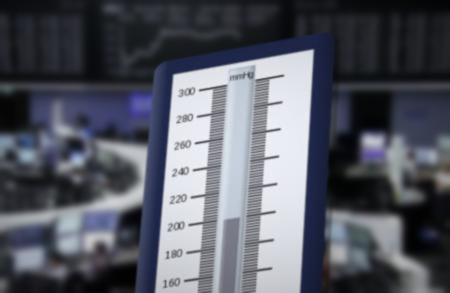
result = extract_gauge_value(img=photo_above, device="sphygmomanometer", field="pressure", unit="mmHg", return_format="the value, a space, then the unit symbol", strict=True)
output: 200 mmHg
